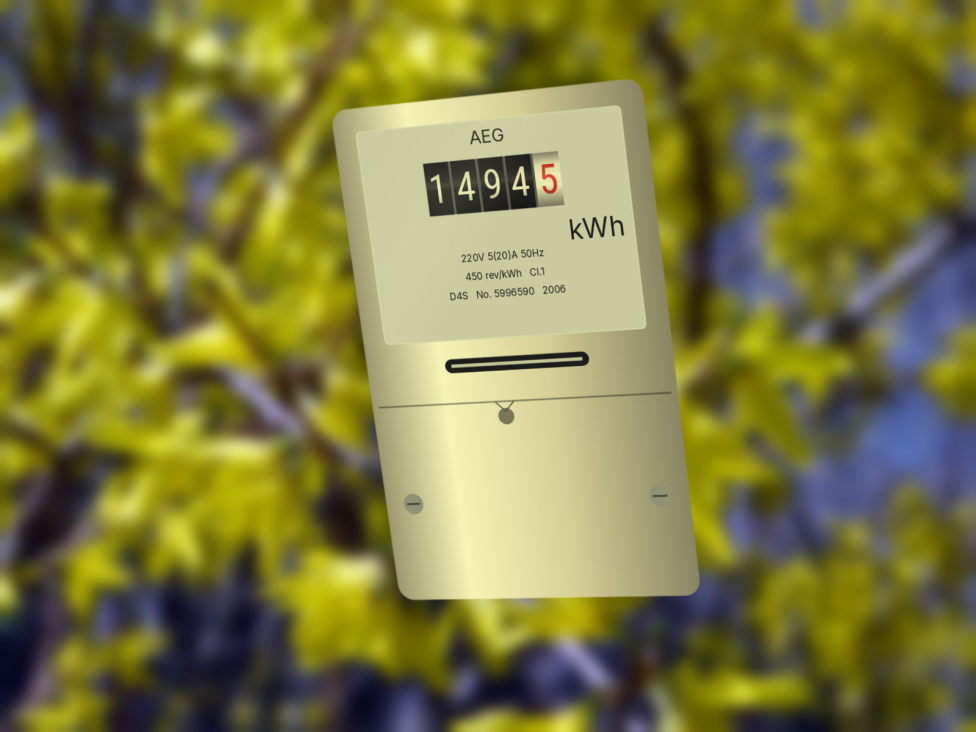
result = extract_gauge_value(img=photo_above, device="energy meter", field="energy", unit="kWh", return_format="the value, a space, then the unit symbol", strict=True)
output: 1494.5 kWh
